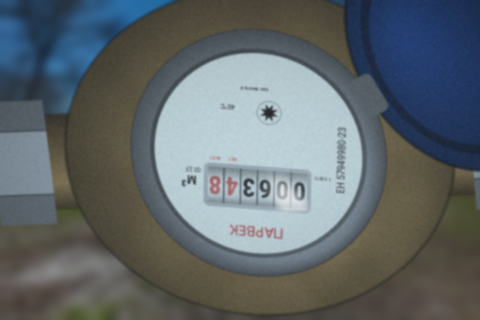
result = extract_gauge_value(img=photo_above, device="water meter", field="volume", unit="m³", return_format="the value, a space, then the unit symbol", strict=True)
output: 63.48 m³
